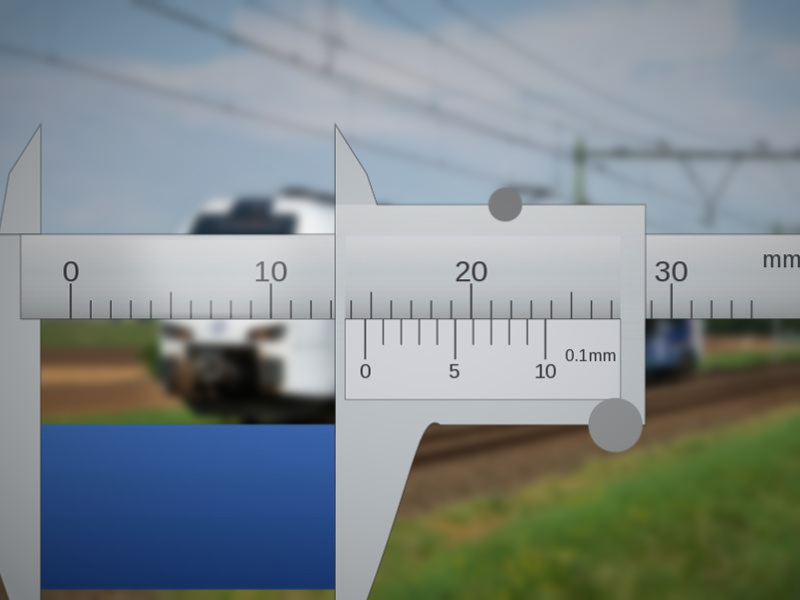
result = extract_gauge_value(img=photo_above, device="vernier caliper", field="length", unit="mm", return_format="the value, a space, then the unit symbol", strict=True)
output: 14.7 mm
